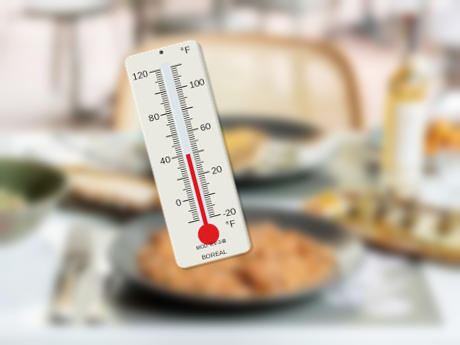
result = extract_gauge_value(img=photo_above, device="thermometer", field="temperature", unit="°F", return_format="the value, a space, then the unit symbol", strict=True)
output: 40 °F
